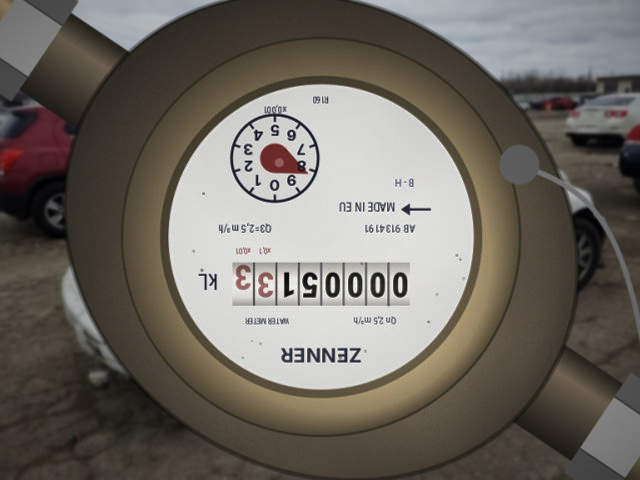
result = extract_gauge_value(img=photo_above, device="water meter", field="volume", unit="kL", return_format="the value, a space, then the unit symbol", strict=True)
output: 51.328 kL
